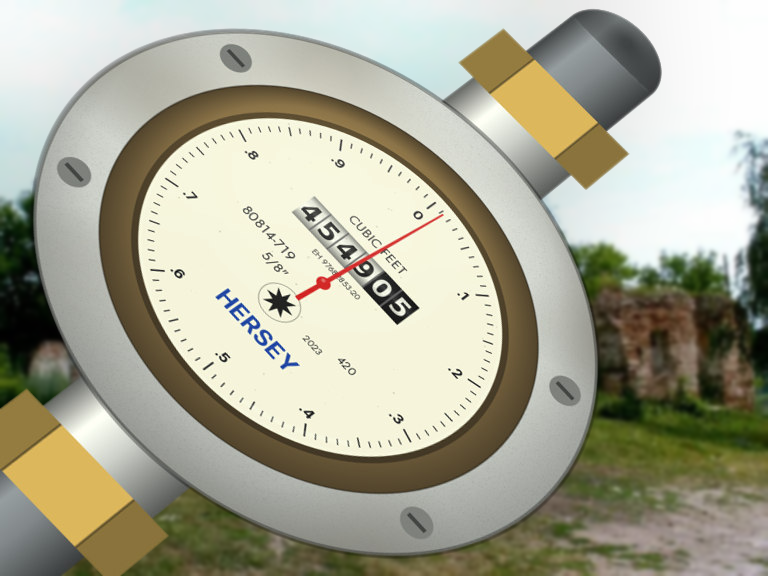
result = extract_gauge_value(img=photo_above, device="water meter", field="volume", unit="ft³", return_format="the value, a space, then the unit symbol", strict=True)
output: 454905.01 ft³
